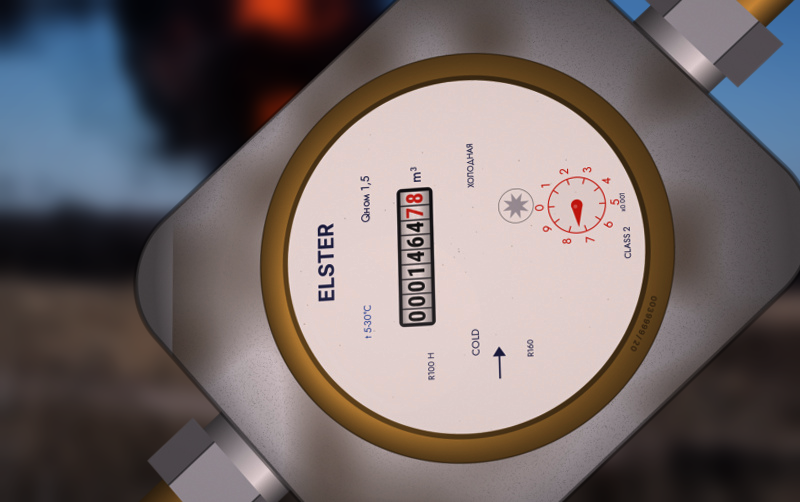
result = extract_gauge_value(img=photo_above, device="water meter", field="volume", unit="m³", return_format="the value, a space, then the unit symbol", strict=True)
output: 1464.787 m³
